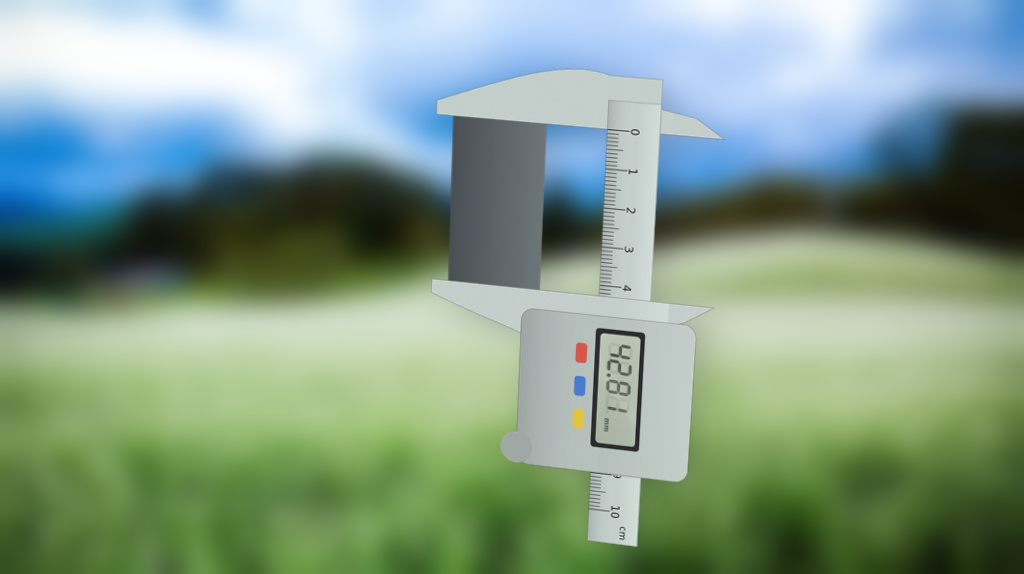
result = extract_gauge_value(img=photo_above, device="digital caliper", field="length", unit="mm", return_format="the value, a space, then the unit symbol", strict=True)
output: 42.81 mm
